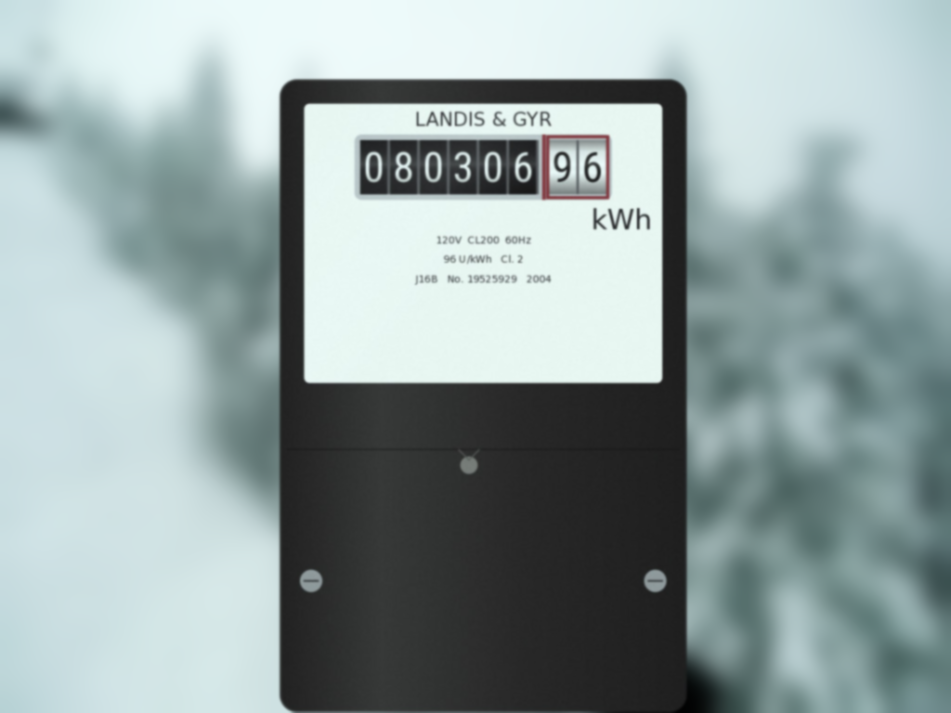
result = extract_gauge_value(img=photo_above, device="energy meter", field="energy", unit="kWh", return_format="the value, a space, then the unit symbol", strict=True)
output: 80306.96 kWh
